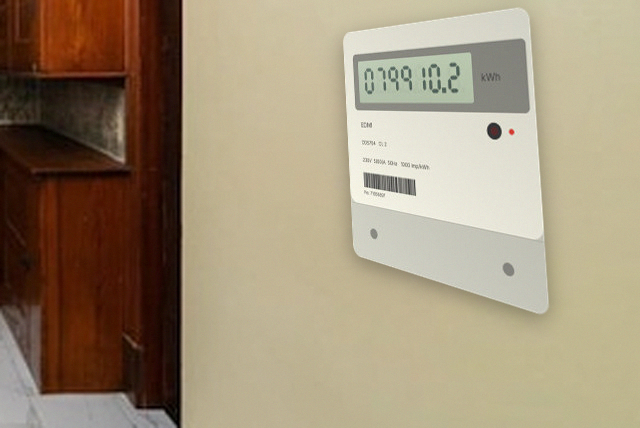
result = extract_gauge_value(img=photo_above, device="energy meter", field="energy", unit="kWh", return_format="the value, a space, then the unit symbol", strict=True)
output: 79910.2 kWh
